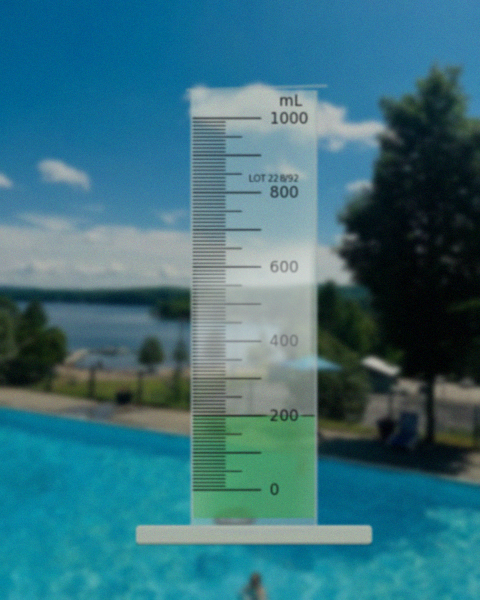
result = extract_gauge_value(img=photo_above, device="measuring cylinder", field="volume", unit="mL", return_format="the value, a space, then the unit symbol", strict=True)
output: 200 mL
